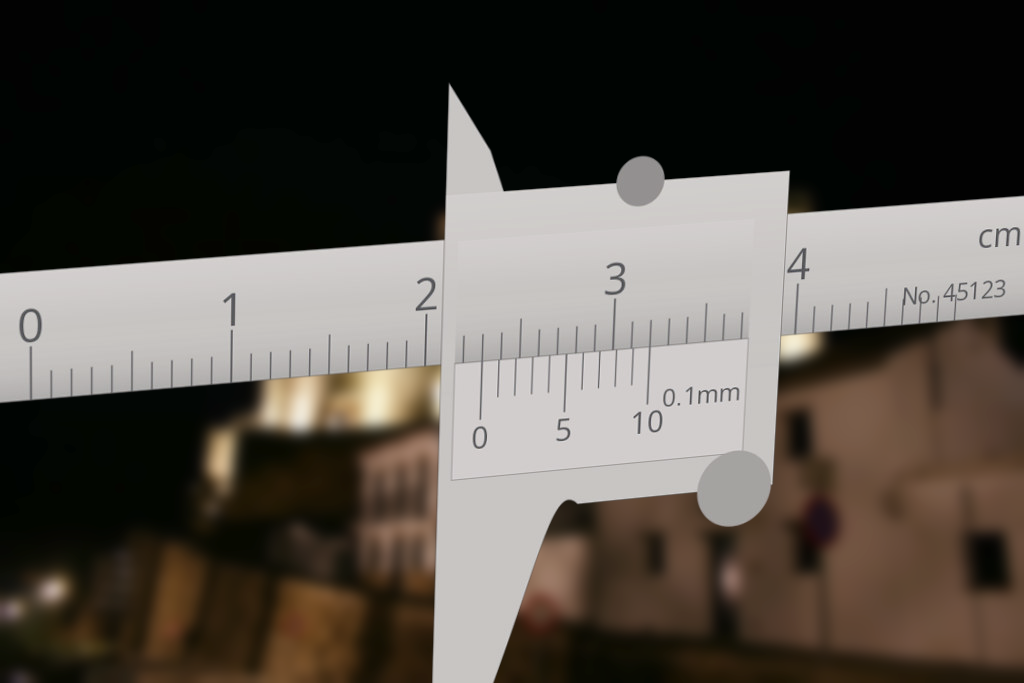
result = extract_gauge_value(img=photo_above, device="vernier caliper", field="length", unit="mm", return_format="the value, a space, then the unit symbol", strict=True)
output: 23.0 mm
